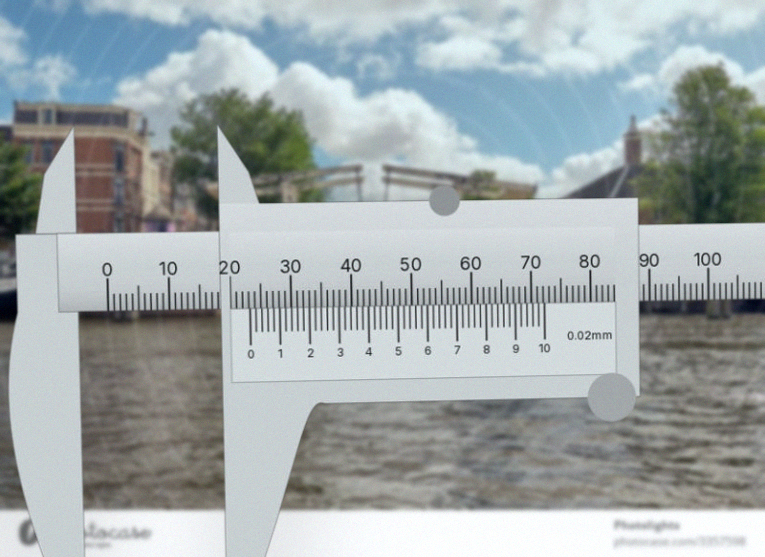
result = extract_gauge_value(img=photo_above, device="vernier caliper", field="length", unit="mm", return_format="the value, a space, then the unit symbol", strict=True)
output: 23.2 mm
